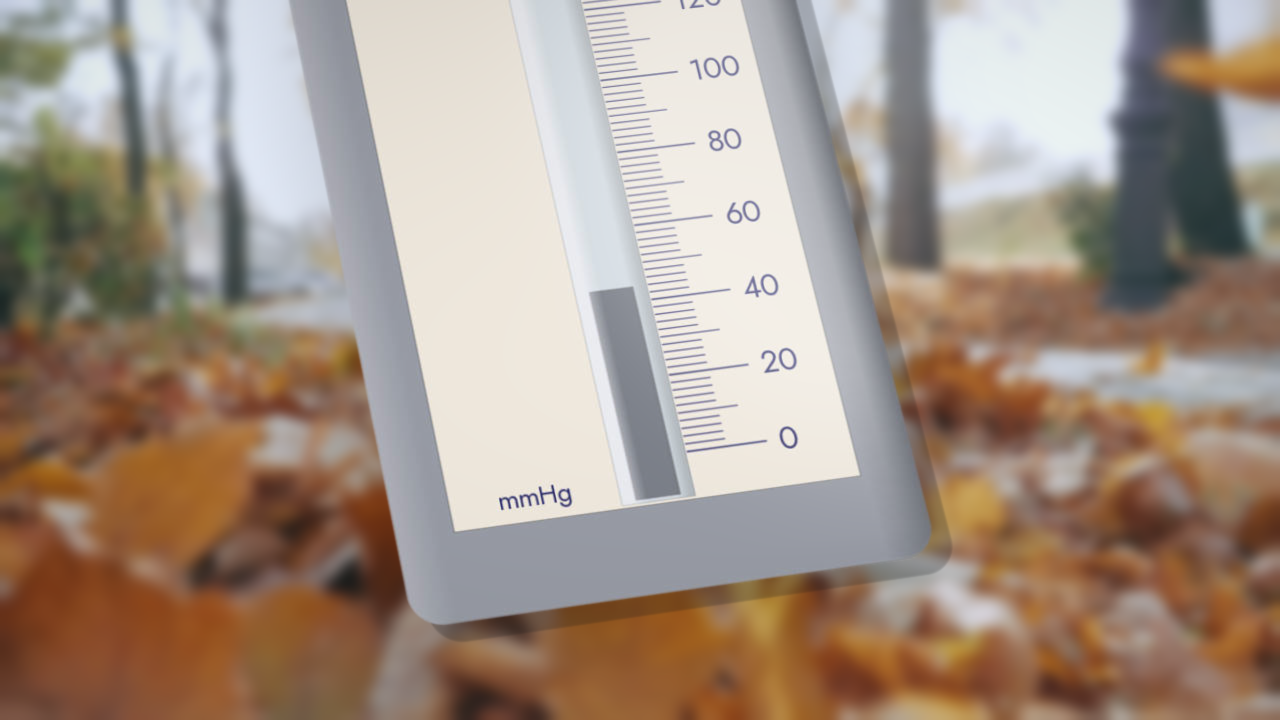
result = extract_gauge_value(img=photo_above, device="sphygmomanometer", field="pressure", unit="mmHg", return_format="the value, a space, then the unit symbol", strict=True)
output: 44 mmHg
